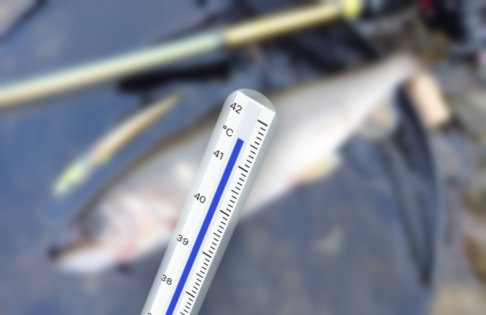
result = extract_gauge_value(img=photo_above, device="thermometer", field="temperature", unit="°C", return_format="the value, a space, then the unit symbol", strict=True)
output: 41.5 °C
